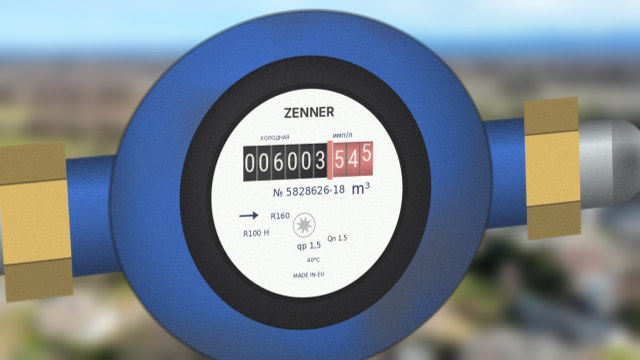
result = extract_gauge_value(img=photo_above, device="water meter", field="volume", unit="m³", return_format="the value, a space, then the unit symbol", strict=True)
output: 6003.545 m³
